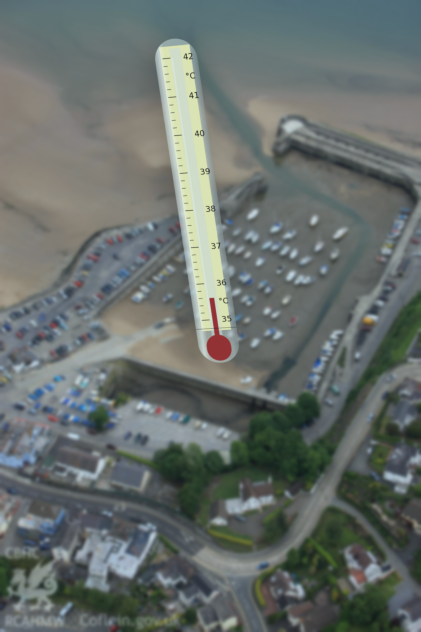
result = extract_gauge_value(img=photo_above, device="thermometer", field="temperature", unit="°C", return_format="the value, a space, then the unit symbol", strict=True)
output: 35.6 °C
